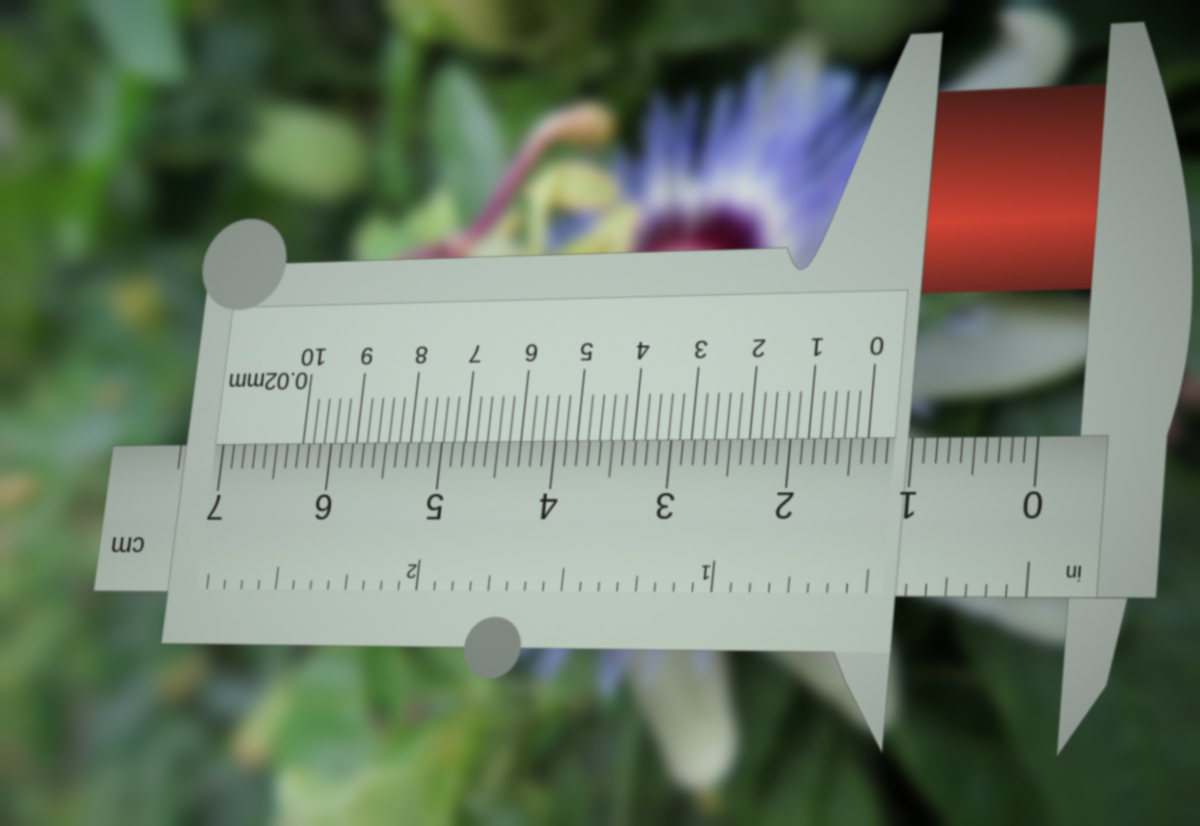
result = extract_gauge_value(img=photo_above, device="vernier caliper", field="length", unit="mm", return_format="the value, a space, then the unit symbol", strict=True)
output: 13.6 mm
